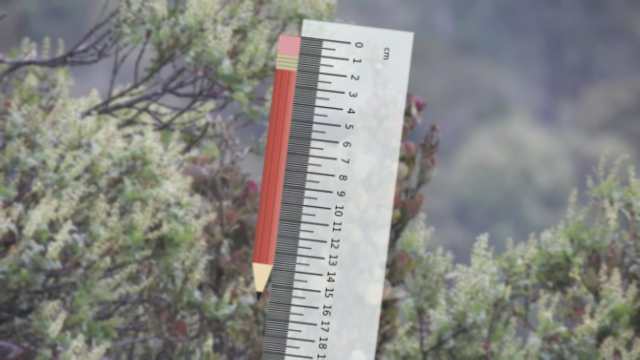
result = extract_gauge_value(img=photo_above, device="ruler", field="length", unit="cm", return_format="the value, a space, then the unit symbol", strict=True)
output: 16 cm
